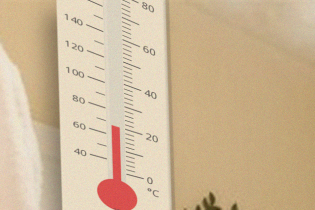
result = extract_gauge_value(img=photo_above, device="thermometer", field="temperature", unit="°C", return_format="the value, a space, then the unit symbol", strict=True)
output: 20 °C
